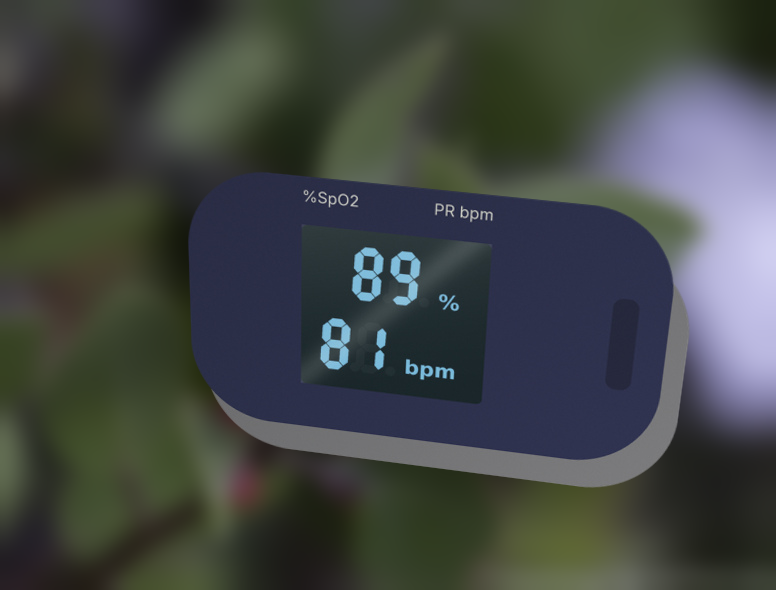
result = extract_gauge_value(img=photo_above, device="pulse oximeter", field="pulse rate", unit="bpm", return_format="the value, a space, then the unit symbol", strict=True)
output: 81 bpm
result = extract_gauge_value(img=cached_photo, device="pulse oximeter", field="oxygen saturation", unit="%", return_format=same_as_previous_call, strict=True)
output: 89 %
